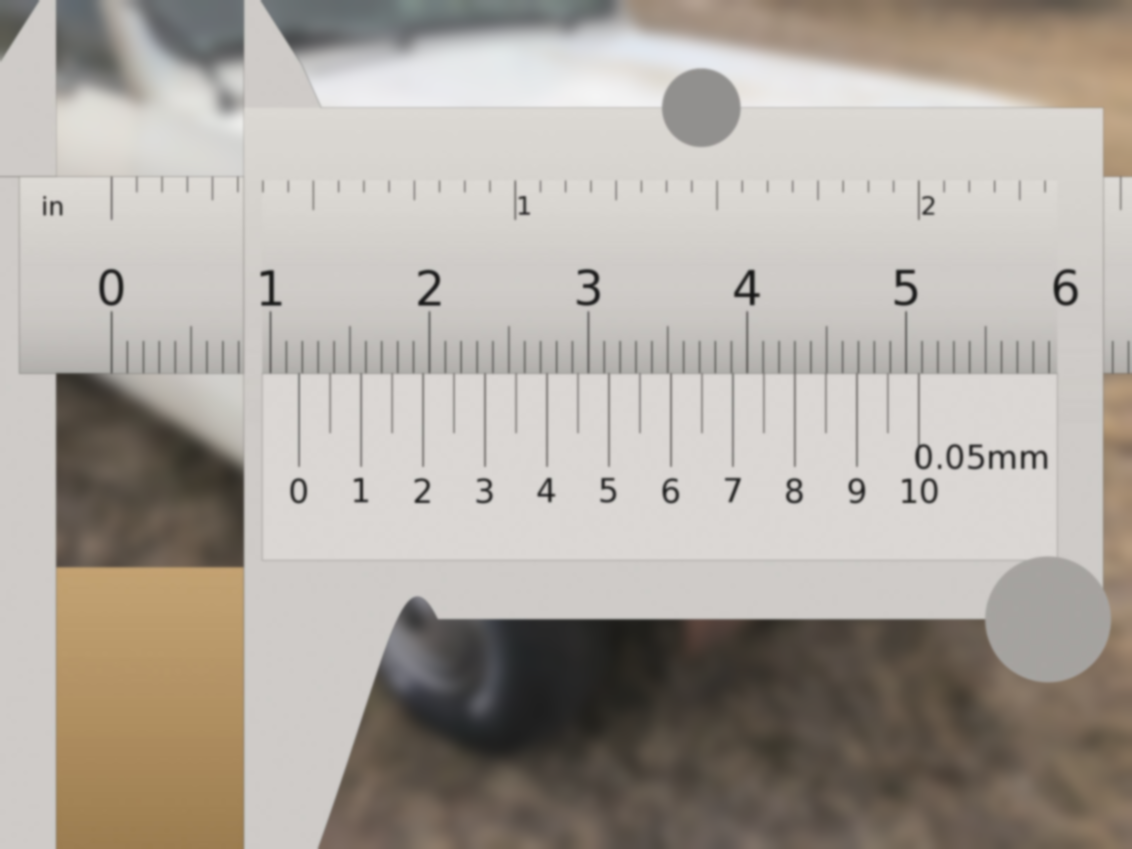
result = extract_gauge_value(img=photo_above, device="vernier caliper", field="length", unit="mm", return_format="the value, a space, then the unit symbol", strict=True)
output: 11.8 mm
